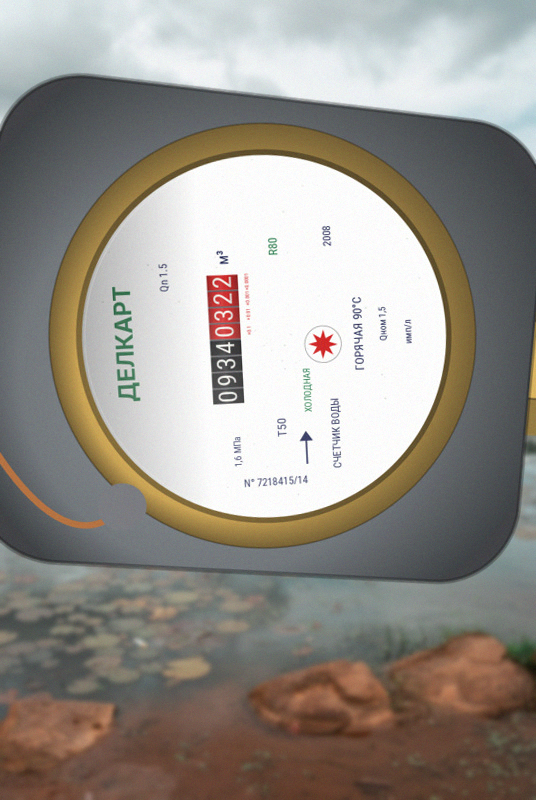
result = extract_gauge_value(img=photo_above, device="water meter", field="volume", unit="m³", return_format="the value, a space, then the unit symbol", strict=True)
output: 934.0322 m³
